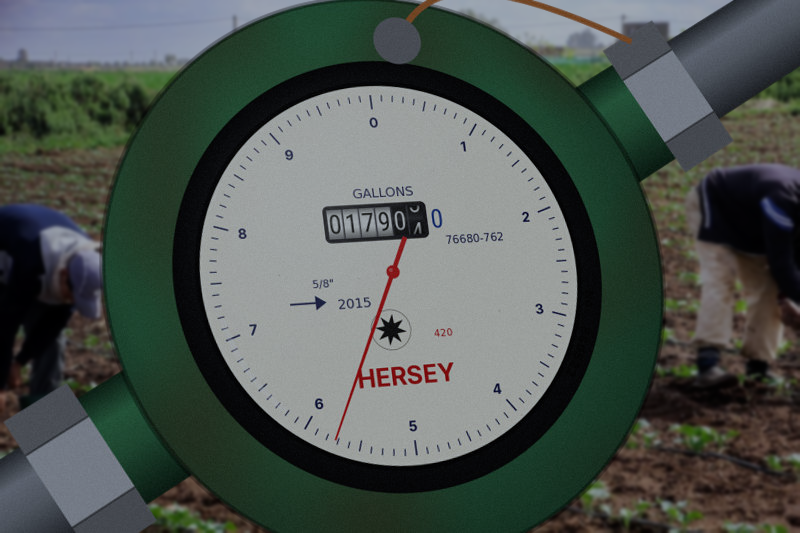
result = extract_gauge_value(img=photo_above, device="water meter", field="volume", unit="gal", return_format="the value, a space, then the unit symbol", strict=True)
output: 179035.7 gal
